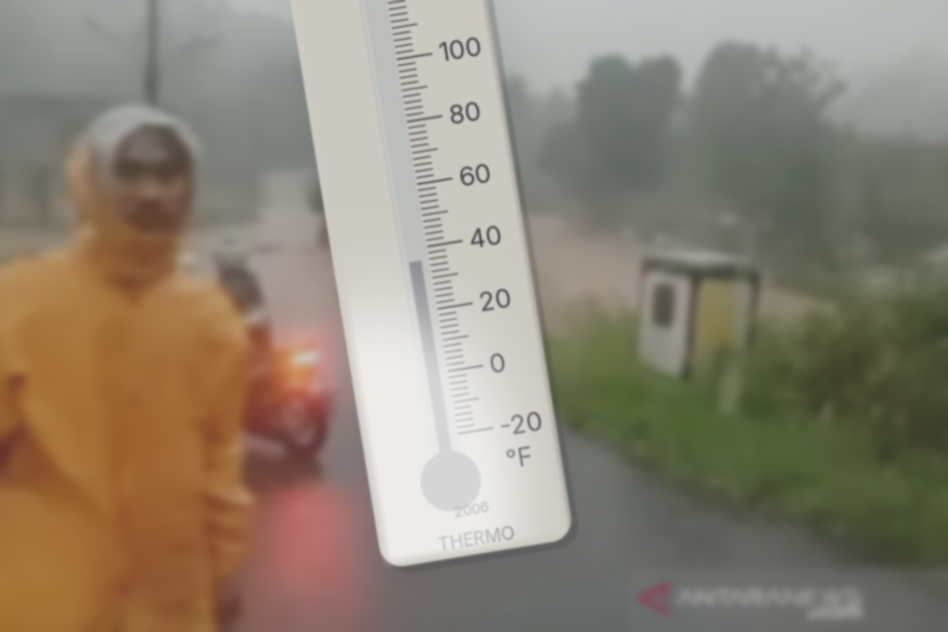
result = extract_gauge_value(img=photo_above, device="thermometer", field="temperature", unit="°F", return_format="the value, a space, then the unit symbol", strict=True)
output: 36 °F
